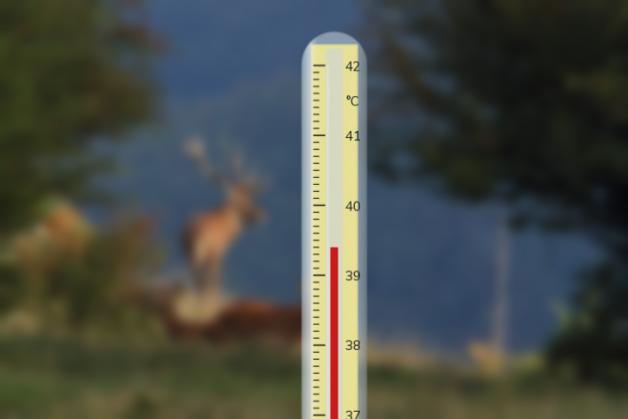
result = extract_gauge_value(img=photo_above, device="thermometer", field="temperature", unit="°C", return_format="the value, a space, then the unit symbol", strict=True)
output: 39.4 °C
